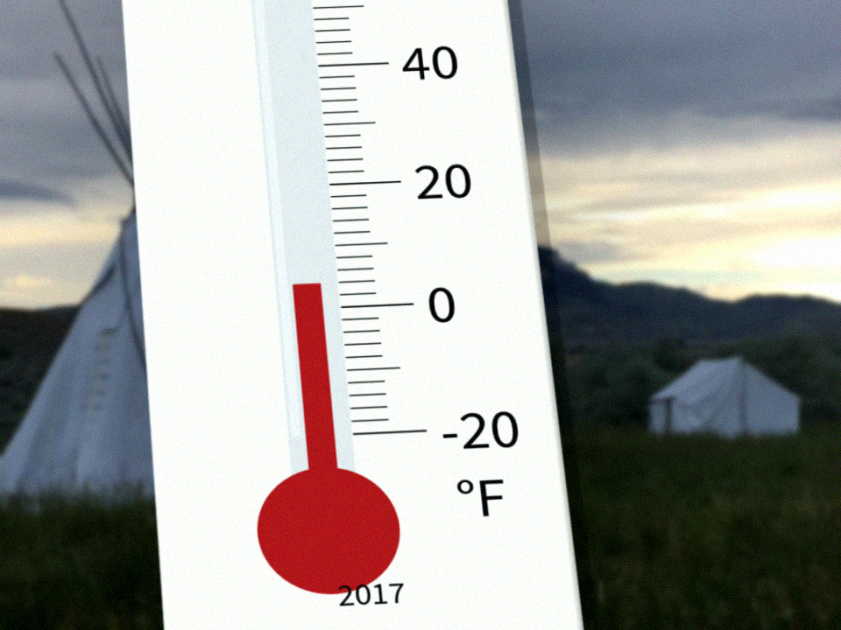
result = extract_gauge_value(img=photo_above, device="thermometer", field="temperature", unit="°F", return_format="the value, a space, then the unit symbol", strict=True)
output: 4 °F
